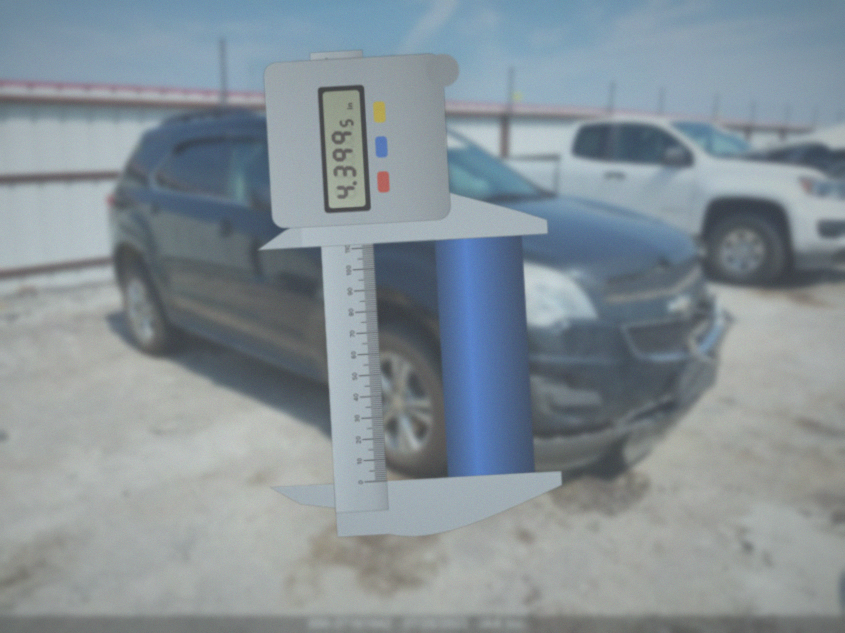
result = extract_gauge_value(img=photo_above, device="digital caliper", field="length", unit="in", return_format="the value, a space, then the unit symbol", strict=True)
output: 4.3995 in
